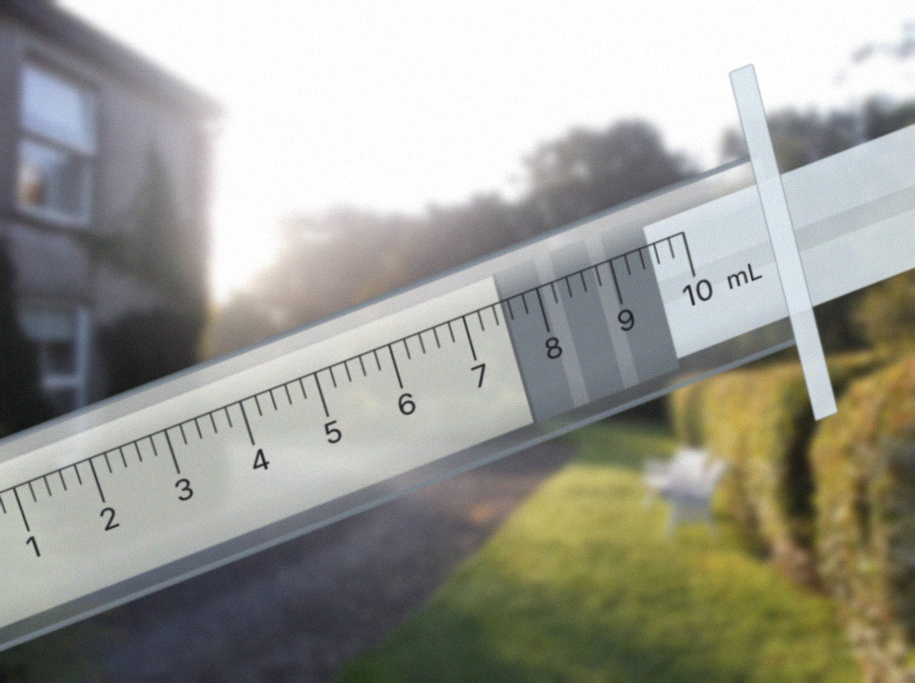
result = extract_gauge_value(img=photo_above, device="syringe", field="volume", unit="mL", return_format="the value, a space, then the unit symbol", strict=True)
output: 7.5 mL
